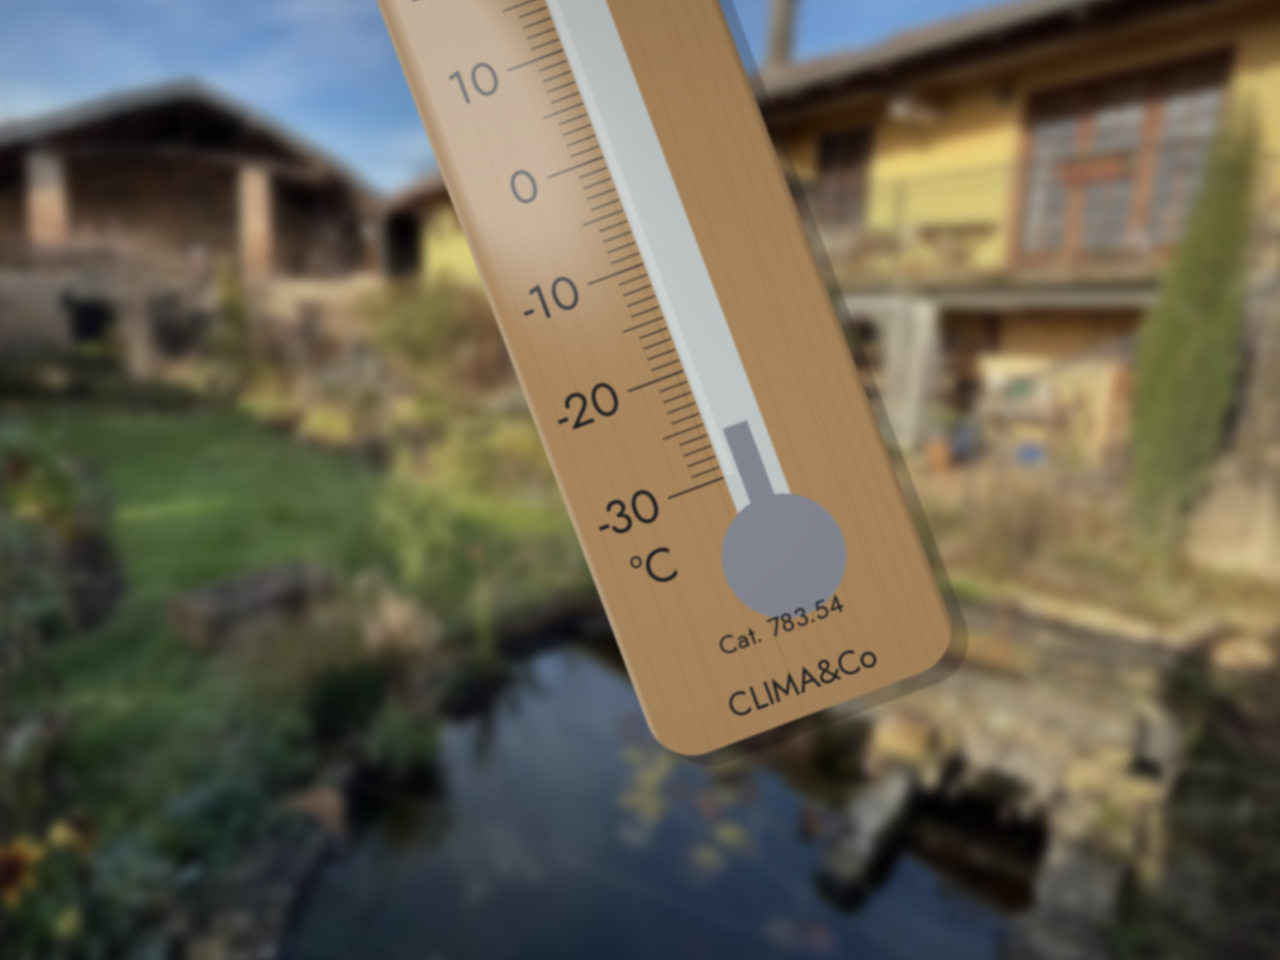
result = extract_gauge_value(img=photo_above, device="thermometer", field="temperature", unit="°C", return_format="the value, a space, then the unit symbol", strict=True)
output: -26 °C
